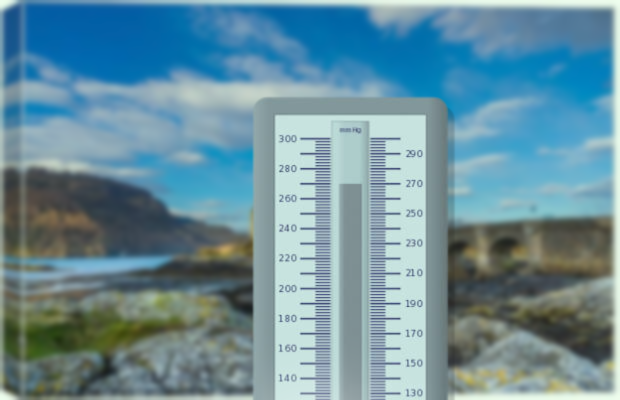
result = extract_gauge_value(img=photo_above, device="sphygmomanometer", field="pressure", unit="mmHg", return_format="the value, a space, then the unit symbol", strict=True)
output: 270 mmHg
